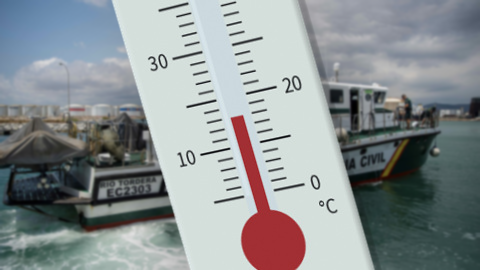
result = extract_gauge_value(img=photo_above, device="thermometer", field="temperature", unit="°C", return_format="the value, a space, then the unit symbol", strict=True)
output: 16 °C
